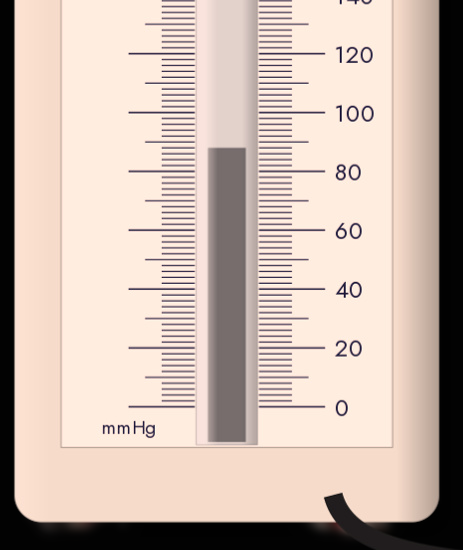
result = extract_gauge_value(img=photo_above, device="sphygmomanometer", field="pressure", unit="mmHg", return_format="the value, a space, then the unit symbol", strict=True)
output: 88 mmHg
